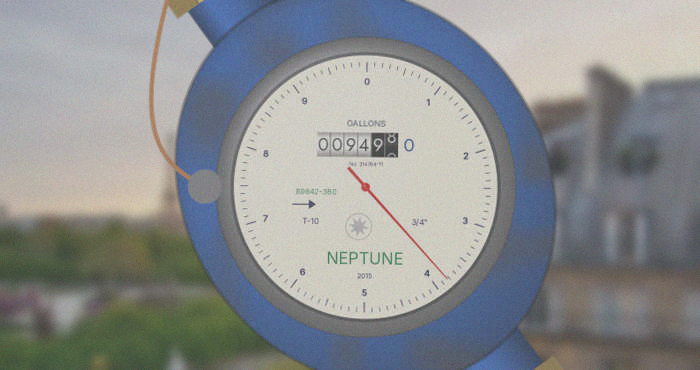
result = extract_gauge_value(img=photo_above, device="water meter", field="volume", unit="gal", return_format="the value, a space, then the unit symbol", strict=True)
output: 94983.8 gal
